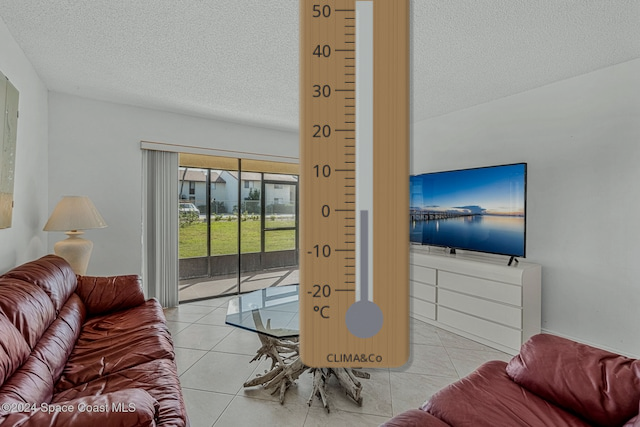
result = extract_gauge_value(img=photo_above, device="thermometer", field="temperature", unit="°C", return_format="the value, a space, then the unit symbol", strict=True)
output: 0 °C
